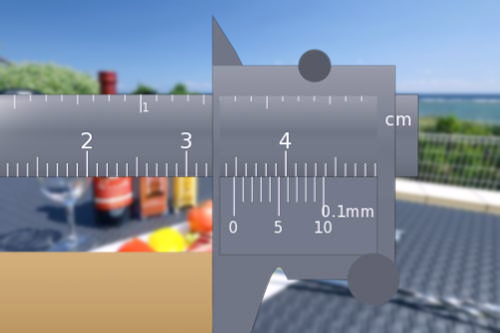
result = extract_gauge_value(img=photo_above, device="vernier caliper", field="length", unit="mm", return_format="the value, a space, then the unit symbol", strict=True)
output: 34.8 mm
